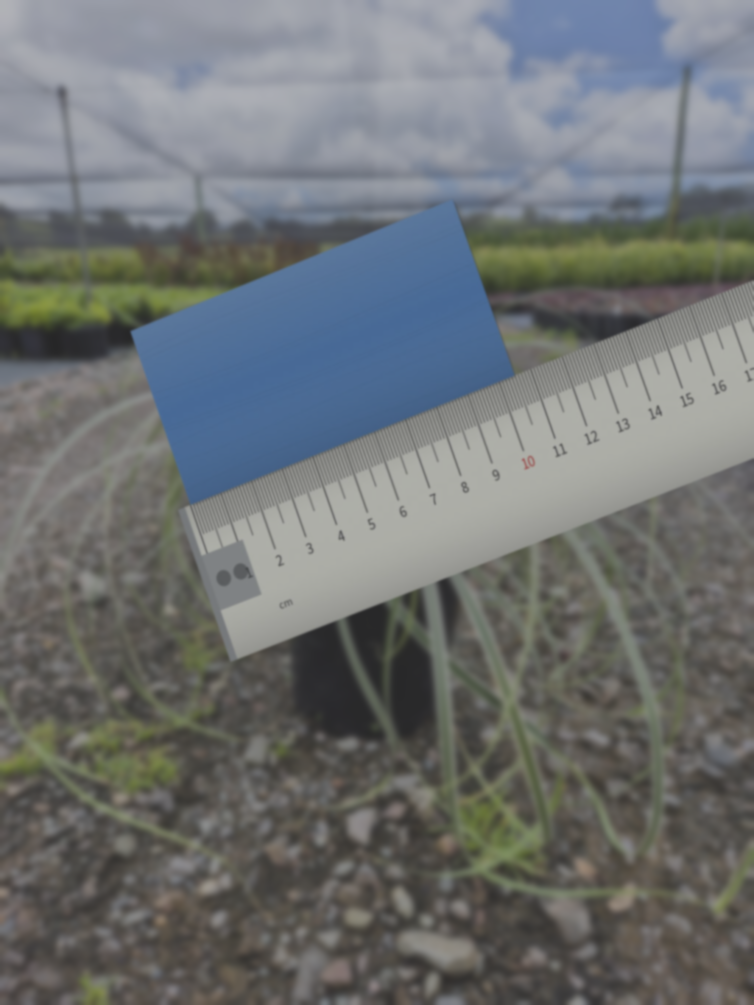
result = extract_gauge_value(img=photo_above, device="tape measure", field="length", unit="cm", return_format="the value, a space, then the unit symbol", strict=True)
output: 10.5 cm
